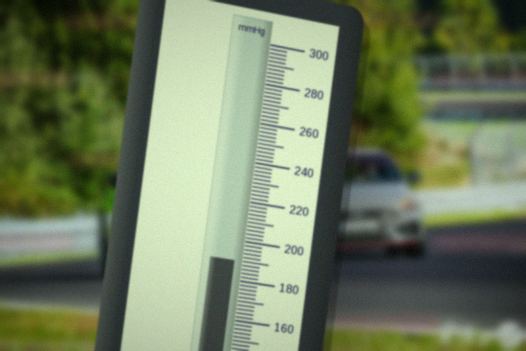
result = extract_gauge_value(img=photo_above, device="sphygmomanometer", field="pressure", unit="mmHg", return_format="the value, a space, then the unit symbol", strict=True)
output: 190 mmHg
